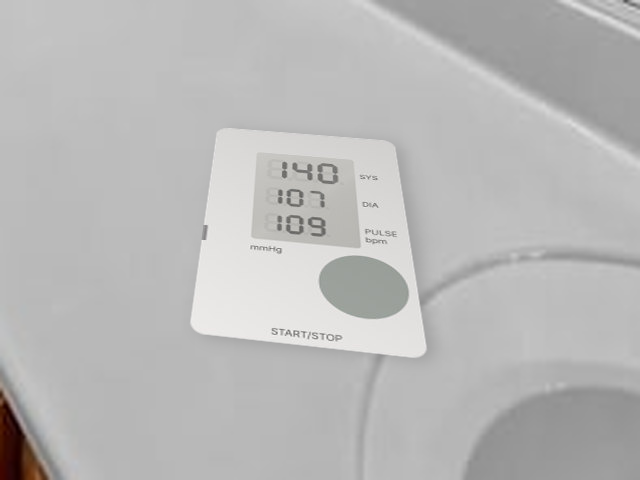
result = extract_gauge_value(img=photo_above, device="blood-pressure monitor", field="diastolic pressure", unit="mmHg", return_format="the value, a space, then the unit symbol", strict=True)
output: 107 mmHg
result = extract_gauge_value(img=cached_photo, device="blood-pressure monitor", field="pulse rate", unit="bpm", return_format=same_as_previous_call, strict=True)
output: 109 bpm
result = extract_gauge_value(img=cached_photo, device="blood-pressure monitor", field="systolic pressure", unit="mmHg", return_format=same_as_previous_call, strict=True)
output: 140 mmHg
